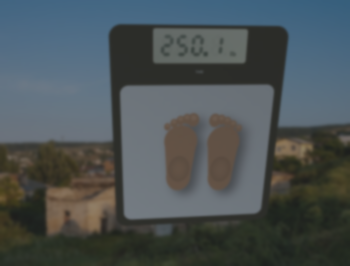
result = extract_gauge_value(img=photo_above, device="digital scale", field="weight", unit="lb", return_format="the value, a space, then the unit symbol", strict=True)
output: 250.1 lb
